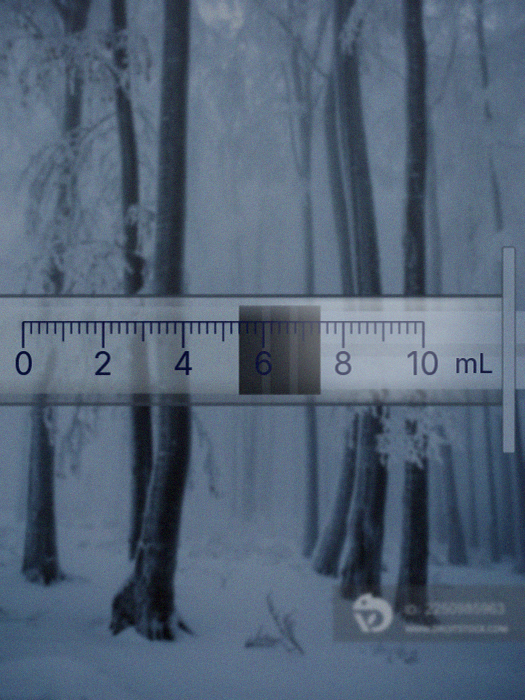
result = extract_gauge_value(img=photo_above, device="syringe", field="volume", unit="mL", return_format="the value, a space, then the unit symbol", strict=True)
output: 5.4 mL
